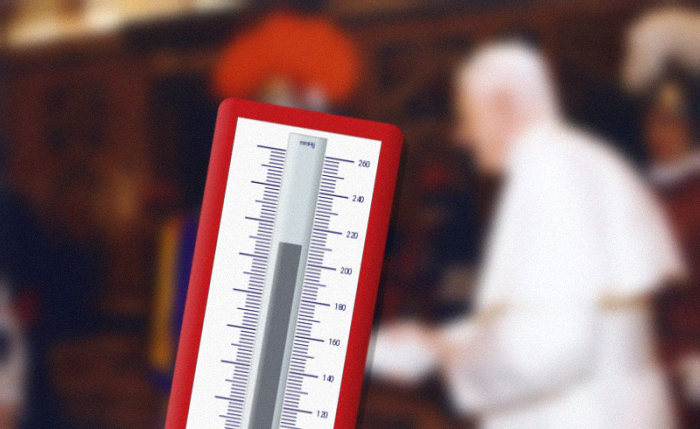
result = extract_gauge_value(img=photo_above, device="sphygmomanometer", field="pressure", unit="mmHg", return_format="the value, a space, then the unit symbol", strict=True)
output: 210 mmHg
